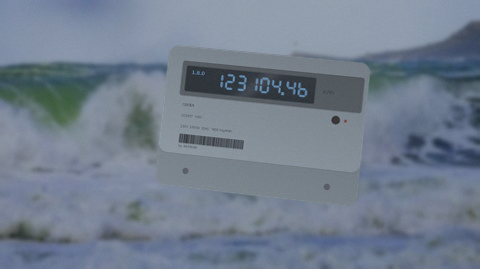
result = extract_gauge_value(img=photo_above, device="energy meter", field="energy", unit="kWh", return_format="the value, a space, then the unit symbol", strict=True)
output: 123104.46 kWh
